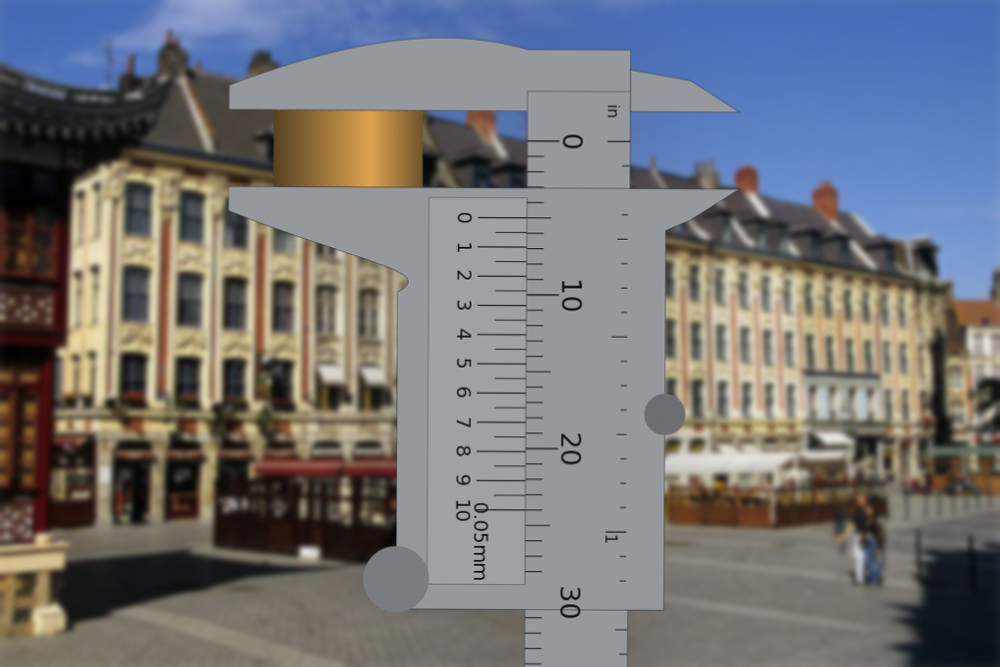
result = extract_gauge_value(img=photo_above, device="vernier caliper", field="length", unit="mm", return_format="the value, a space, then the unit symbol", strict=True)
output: 5.0 mm
